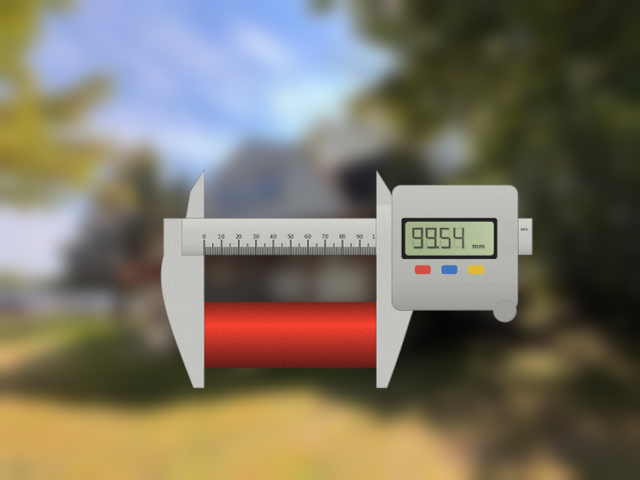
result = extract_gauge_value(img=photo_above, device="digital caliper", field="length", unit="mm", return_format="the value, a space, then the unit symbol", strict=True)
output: 99.54 mm
